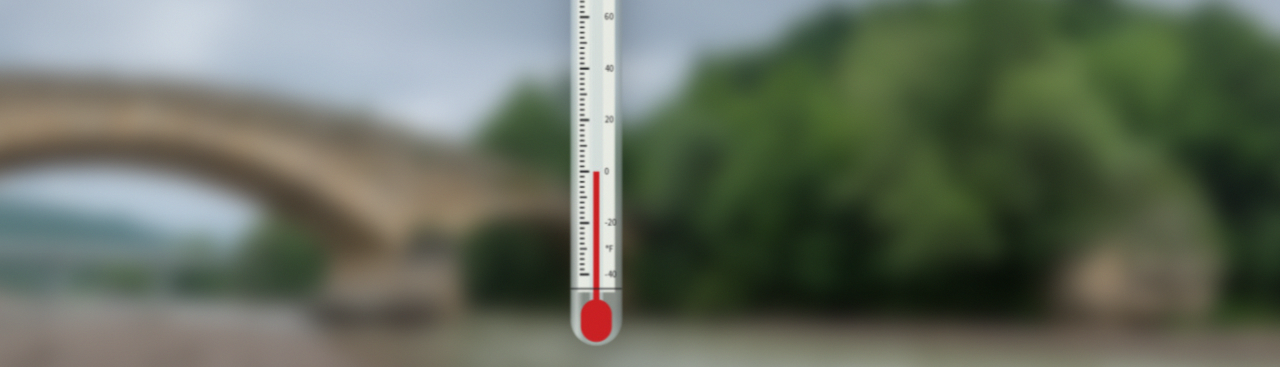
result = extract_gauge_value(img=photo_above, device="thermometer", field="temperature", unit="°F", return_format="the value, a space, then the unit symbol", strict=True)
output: 0 °F
